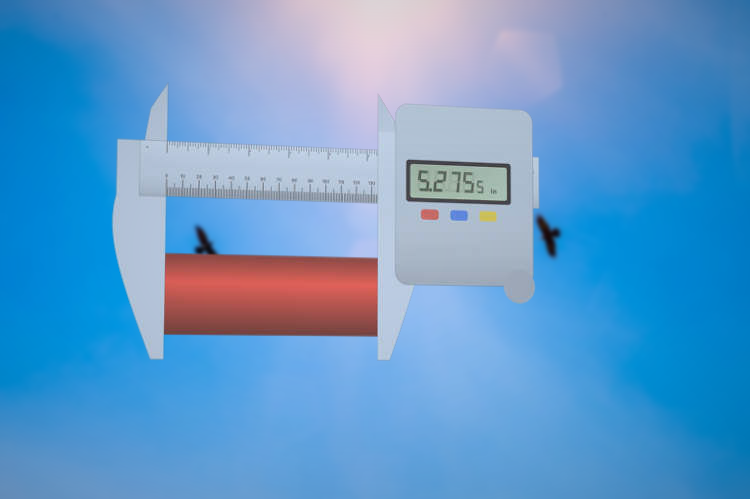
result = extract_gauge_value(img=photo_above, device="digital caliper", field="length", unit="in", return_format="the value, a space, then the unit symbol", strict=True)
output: 5.2755 in
